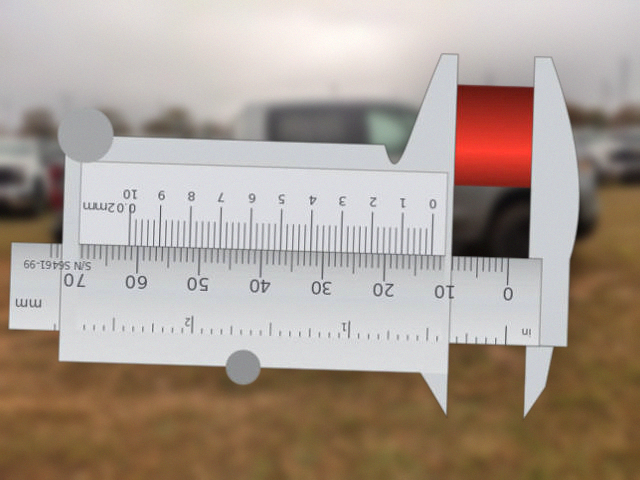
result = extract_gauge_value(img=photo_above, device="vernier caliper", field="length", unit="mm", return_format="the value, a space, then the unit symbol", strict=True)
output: 12.4 mm
